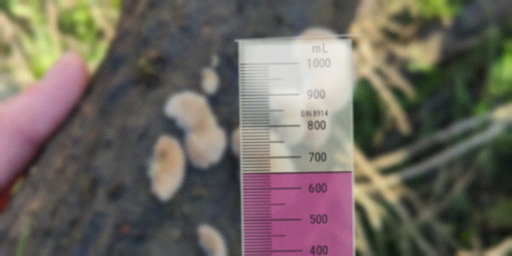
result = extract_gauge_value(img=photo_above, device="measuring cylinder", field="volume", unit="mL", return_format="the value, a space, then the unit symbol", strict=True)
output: 650 mL
